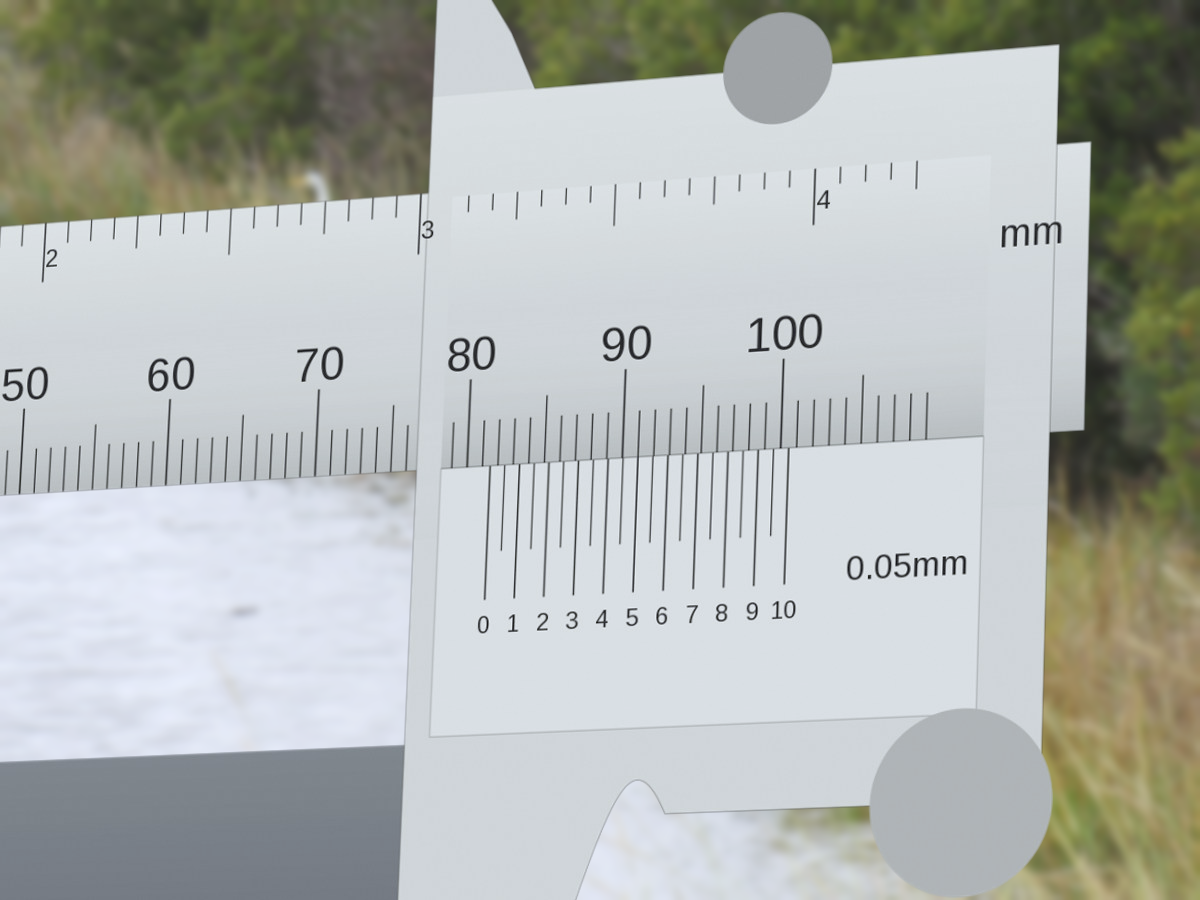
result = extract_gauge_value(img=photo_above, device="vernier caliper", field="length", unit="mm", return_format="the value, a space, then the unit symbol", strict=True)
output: 81.5 mm
